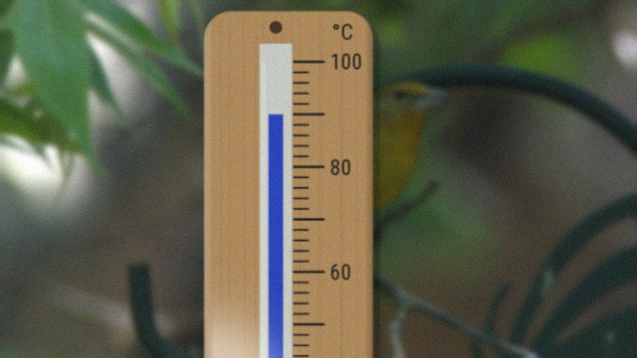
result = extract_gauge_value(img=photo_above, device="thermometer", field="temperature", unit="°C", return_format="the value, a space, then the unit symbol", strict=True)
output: 90 °C
